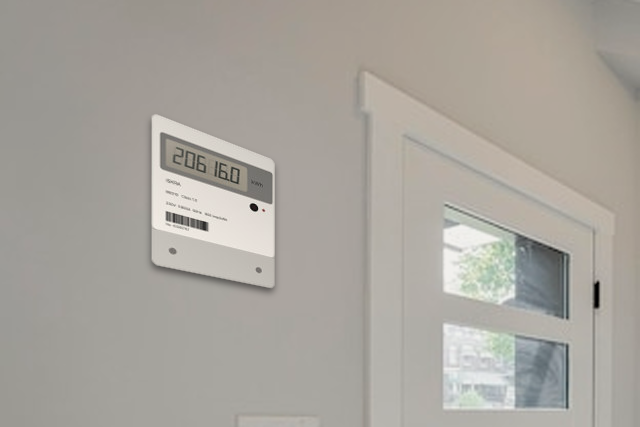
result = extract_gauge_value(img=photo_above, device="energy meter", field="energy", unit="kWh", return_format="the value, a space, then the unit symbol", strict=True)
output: 20616.0 kWh
